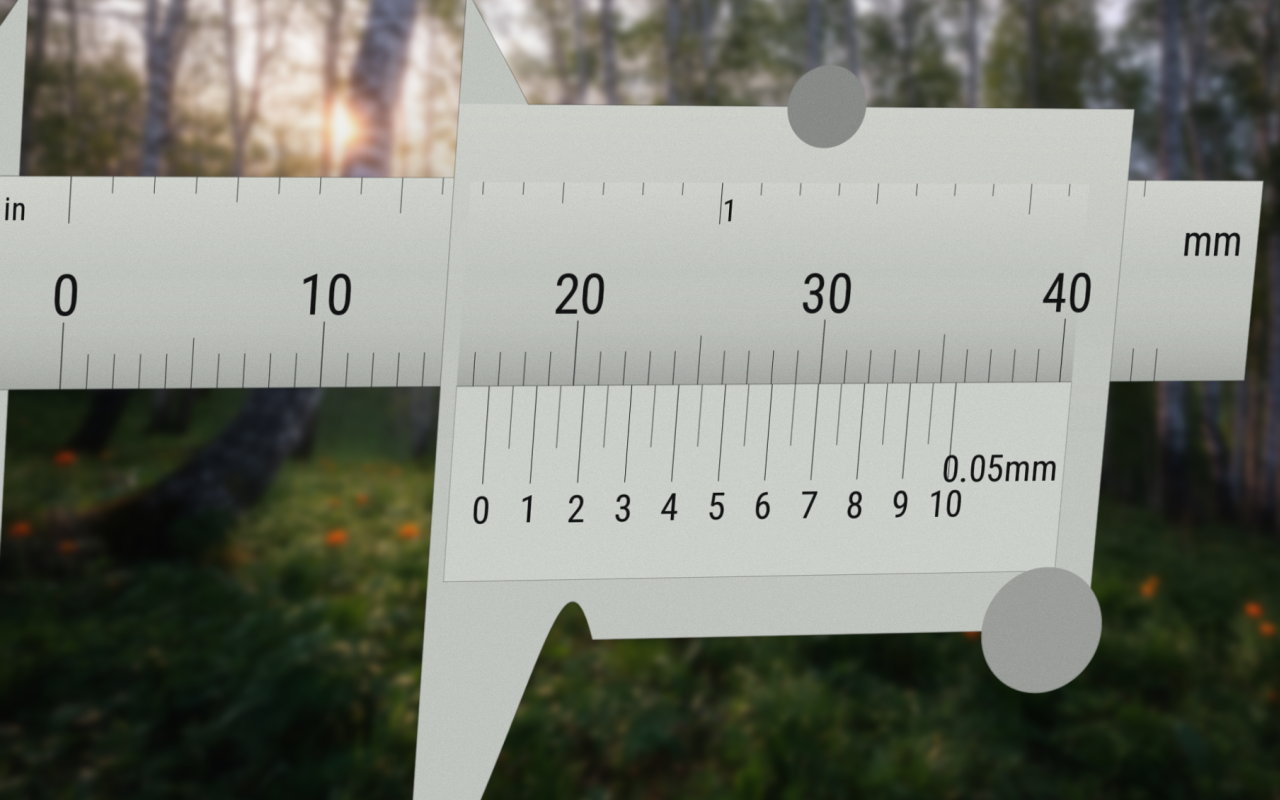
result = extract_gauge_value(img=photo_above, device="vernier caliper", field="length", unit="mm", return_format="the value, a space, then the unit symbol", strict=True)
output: 16.65 mm
